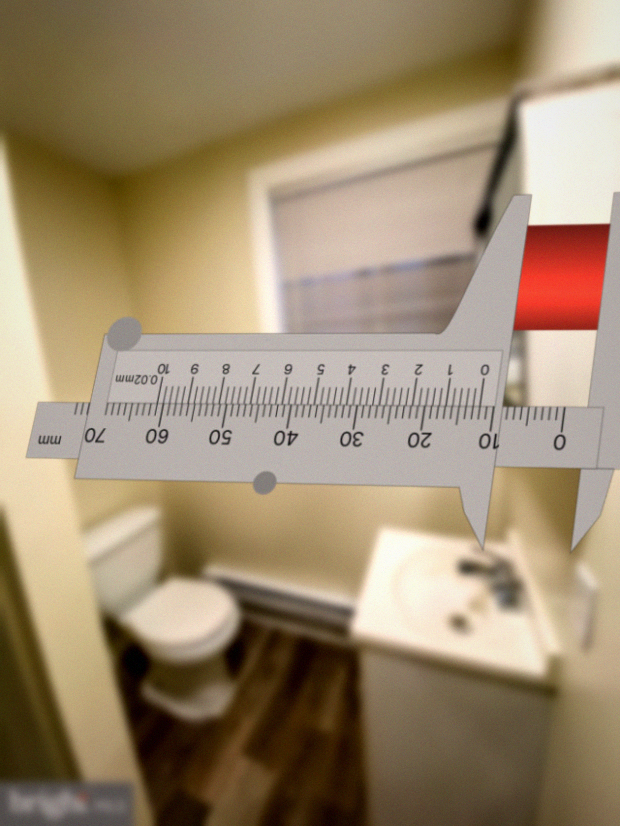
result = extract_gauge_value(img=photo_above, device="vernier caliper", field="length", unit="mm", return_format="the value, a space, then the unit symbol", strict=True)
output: 12.0 mm
